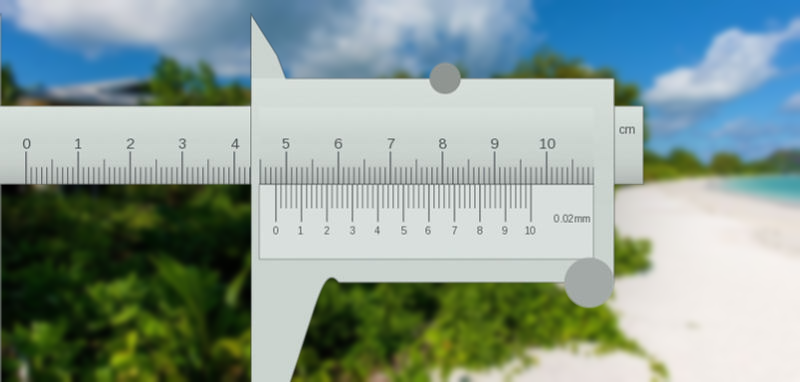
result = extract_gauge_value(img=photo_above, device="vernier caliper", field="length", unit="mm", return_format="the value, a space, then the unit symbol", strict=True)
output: 48.0 mm
